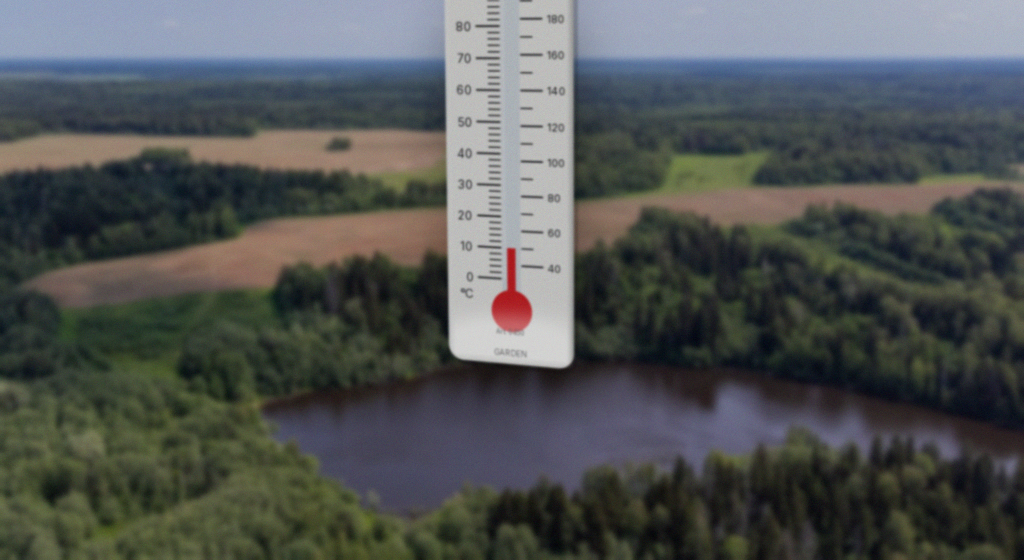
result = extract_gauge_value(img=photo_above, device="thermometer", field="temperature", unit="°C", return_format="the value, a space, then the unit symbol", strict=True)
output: 10 °C
